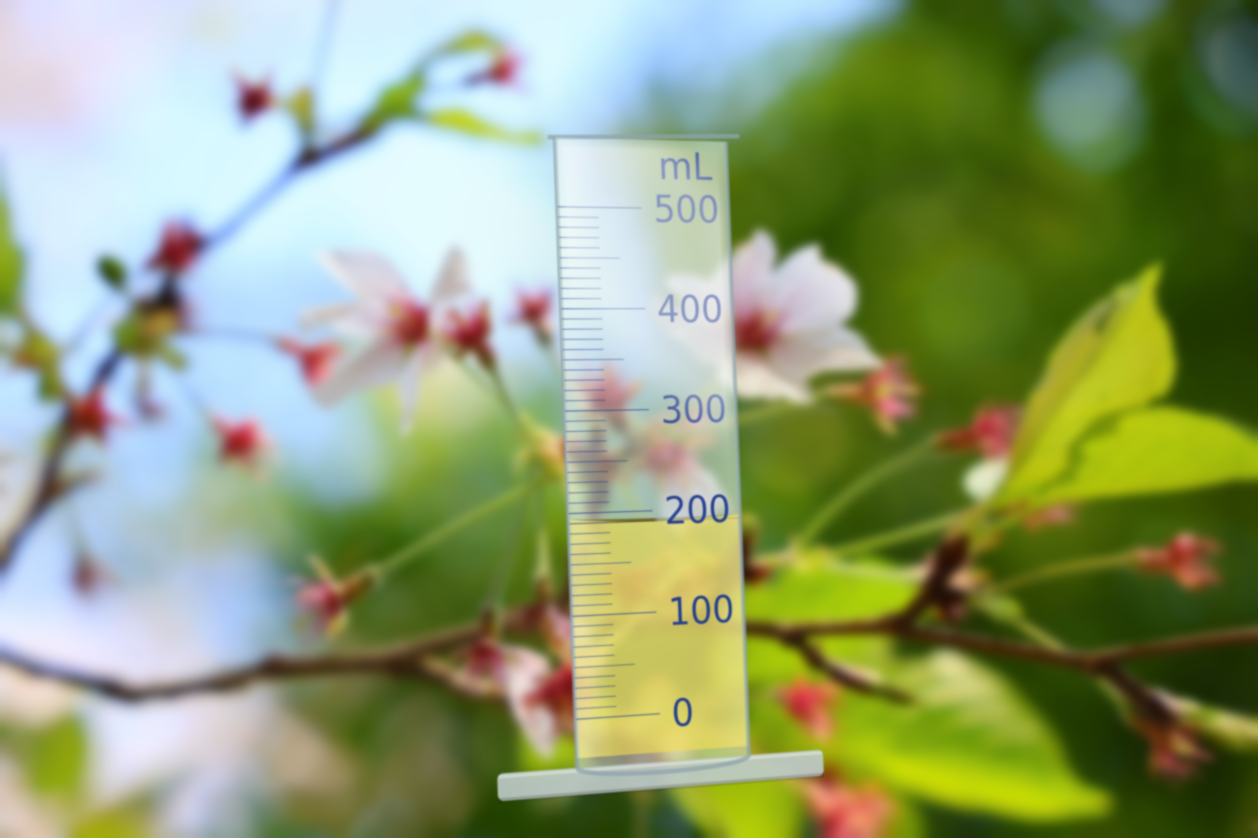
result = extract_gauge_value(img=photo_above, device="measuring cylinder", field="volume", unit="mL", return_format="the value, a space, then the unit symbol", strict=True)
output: 190 mL
